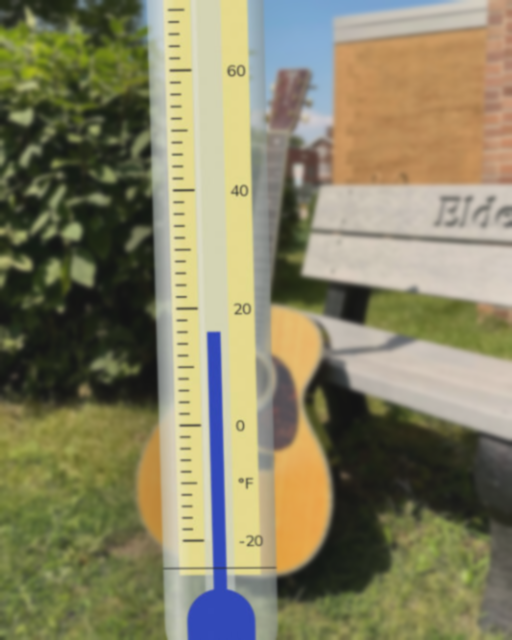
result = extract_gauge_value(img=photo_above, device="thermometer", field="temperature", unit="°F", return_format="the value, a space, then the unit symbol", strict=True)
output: 16 °F
